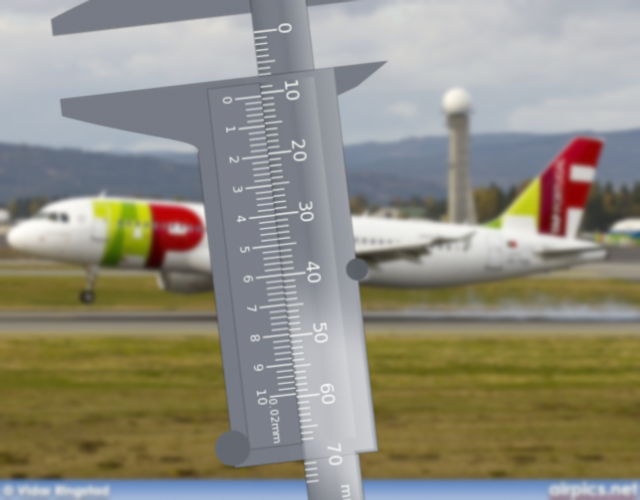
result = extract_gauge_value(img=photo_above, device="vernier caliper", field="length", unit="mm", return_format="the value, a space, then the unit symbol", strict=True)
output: 10.5 mm
